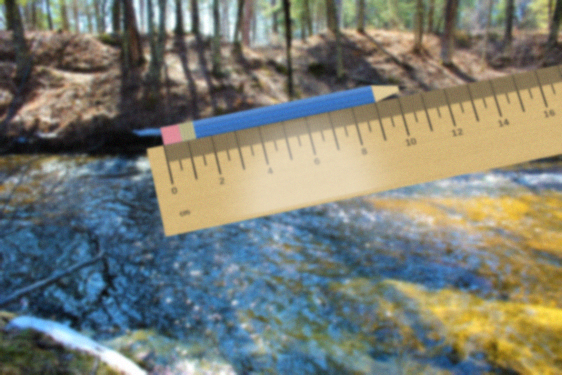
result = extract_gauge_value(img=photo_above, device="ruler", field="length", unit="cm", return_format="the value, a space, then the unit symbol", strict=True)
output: 10.5 cm
